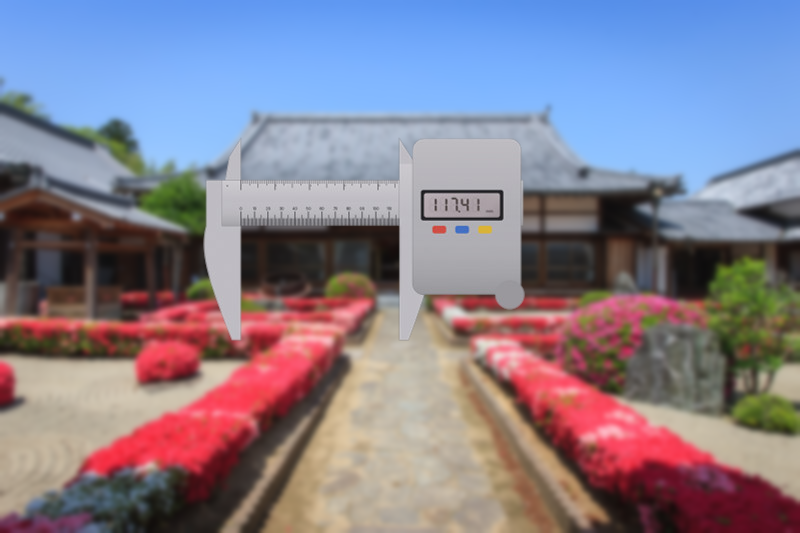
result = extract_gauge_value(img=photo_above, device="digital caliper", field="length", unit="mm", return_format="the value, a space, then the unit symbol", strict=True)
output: 117.41 mm
